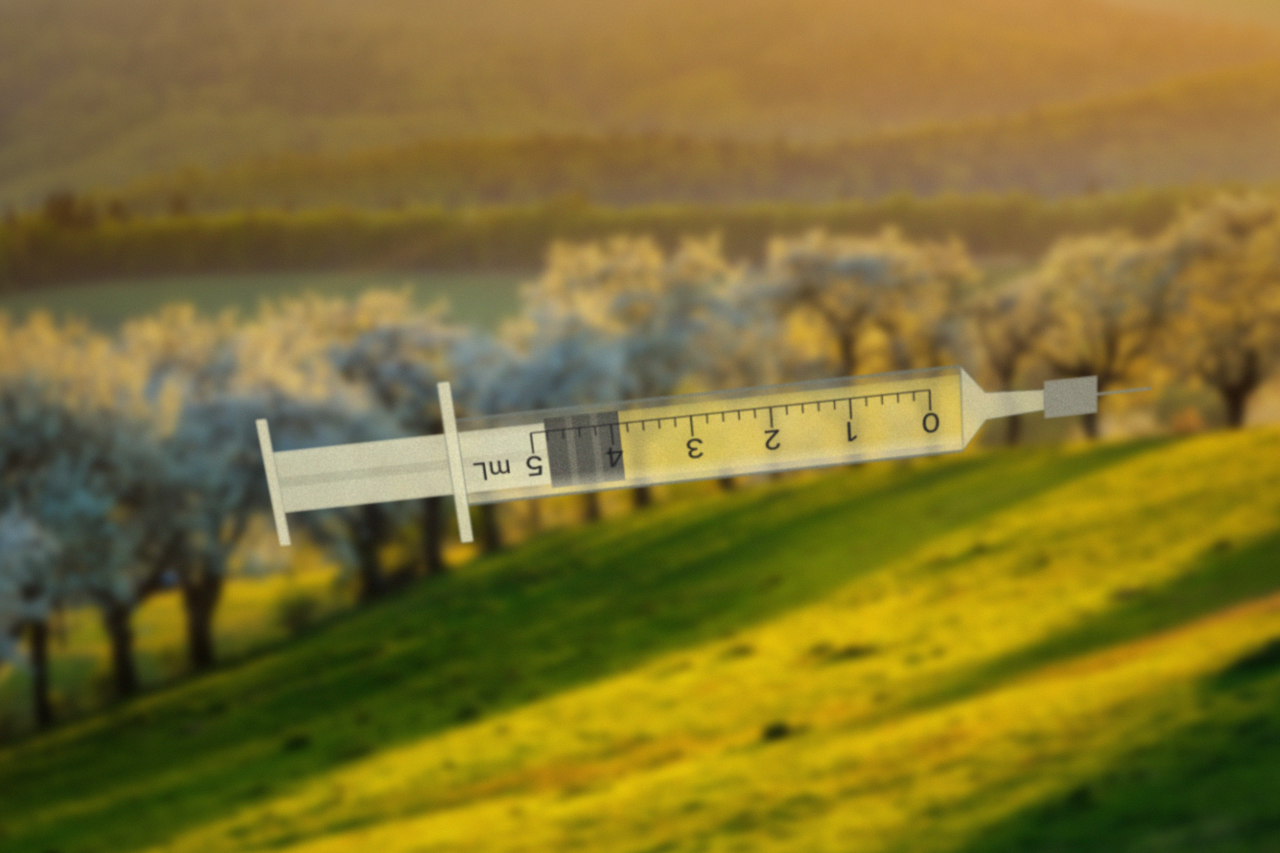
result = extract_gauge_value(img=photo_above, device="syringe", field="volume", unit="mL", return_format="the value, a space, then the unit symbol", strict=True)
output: 3.9 mL
